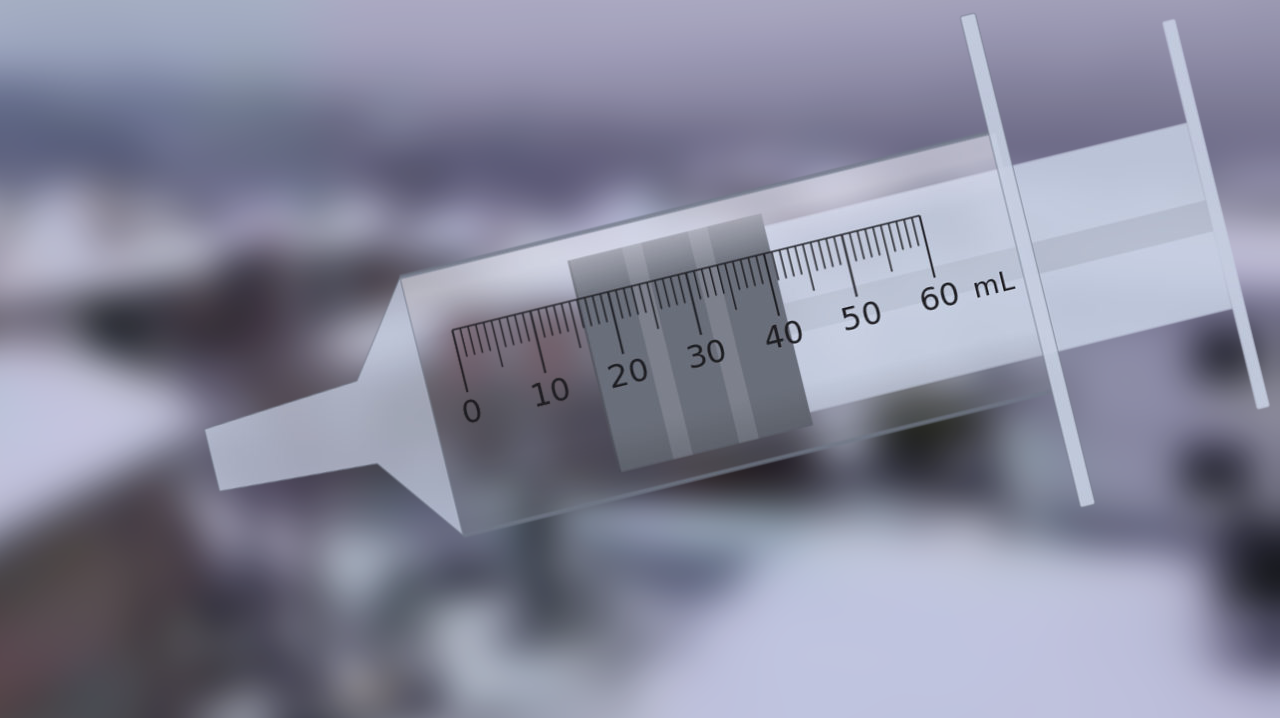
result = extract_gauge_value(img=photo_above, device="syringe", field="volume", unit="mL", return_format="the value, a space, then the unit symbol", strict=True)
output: 16 mL
